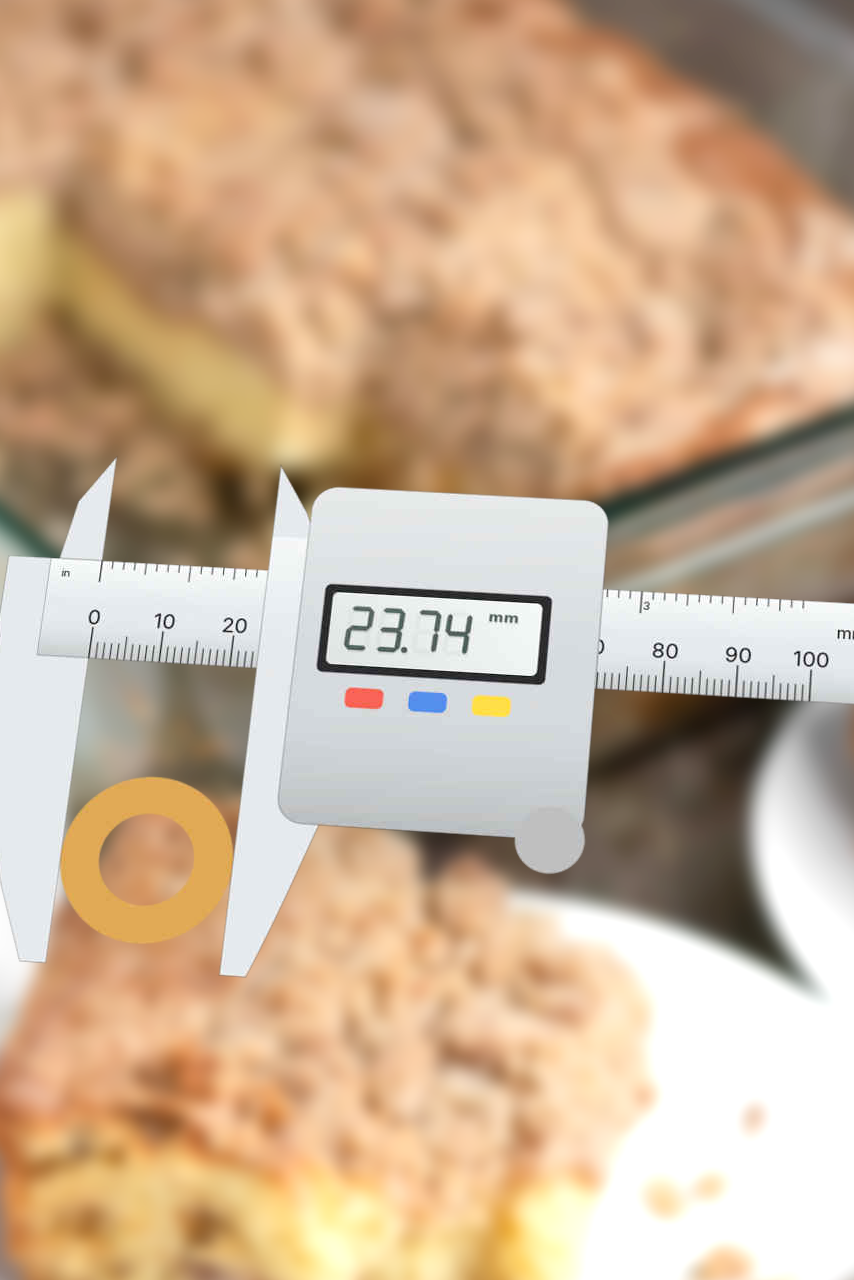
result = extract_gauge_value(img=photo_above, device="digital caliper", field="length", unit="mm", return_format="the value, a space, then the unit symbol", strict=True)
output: 23.74 mm
